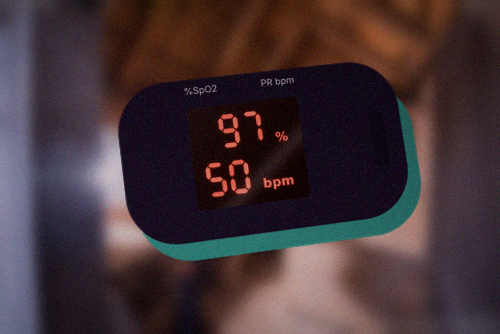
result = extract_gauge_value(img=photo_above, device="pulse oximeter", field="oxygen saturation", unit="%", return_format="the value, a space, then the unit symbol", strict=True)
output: 97 %
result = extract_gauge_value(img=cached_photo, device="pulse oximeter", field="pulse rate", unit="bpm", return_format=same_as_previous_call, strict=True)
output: 50 bpm
